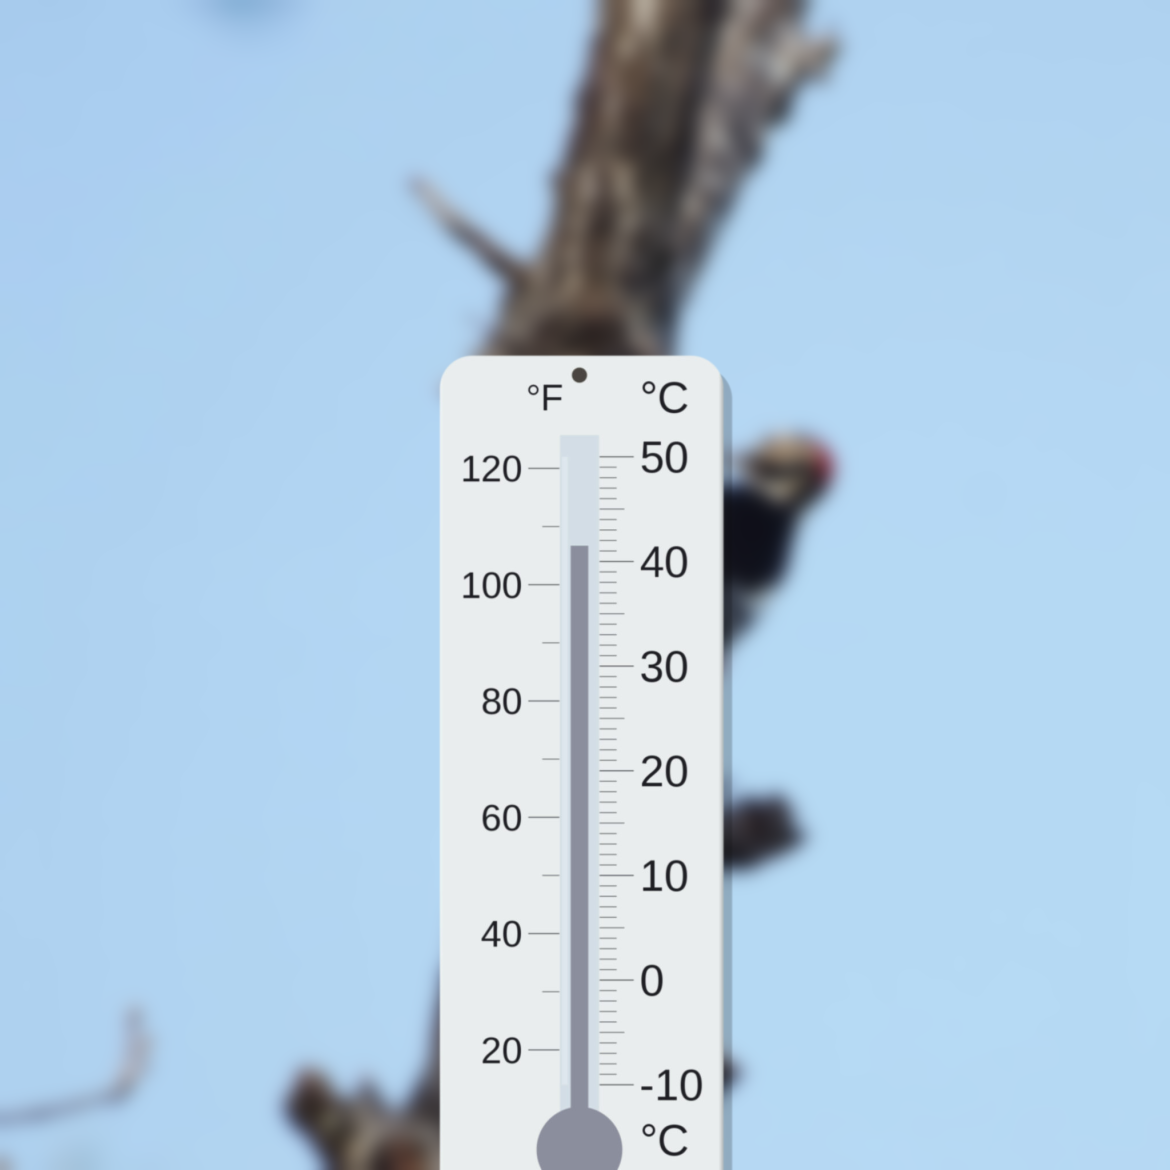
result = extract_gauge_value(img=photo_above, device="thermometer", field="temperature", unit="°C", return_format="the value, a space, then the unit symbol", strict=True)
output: 41.5 °C
